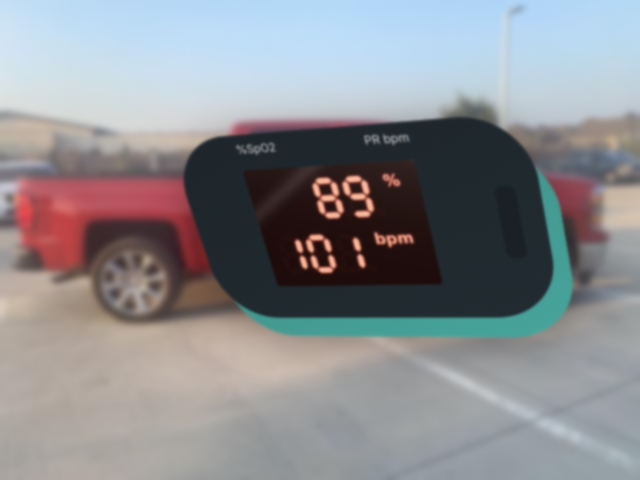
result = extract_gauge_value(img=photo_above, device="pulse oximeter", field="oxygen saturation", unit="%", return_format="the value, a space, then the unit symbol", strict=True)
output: 89 %
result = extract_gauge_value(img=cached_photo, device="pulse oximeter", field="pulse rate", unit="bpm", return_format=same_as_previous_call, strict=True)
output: 101 bpm
